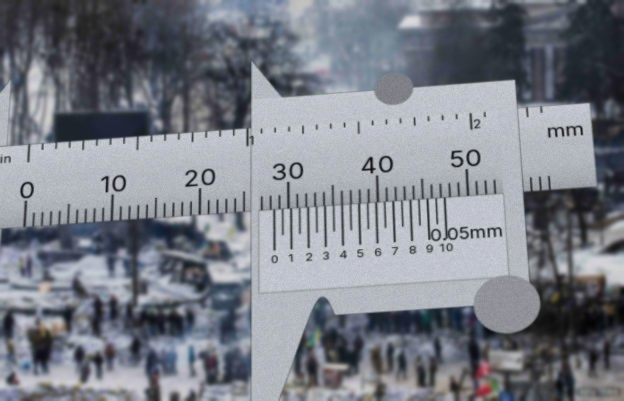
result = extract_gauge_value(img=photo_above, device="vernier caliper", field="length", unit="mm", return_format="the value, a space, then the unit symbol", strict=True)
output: 28.4 mm
